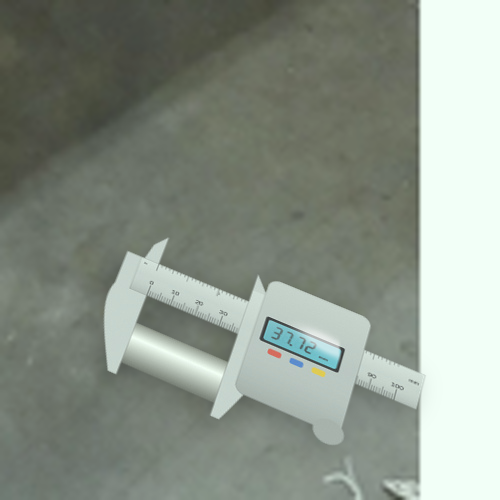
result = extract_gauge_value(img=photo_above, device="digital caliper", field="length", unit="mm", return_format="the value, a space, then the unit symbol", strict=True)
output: 37.72 mm
